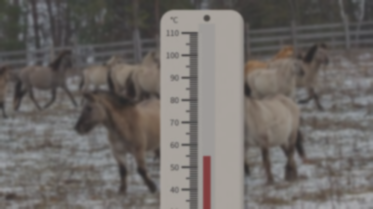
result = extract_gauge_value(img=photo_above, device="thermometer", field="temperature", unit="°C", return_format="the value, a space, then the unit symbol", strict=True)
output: 55 °C
